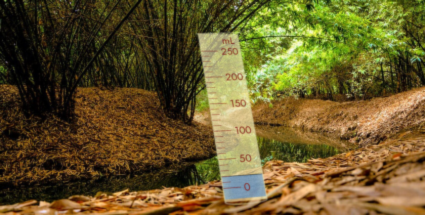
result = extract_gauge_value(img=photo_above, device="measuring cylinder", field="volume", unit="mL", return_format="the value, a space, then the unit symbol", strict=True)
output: 20 mL
